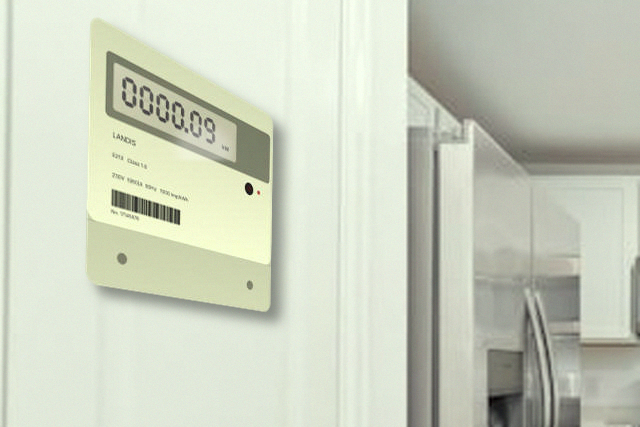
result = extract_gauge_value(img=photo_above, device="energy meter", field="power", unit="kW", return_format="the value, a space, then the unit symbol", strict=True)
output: 0.09 kW
